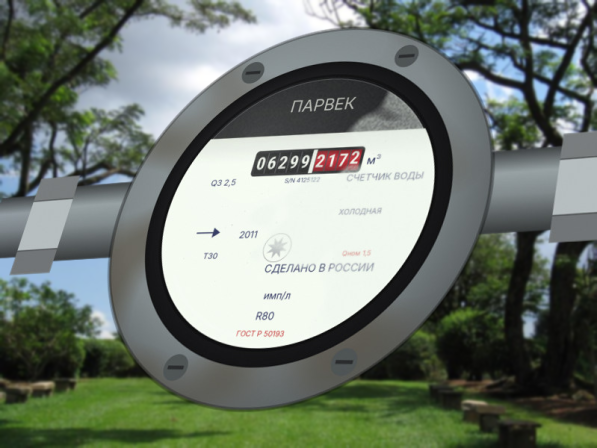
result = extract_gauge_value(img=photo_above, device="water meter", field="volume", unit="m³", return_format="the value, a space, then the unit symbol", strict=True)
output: 6299.2172 m³
